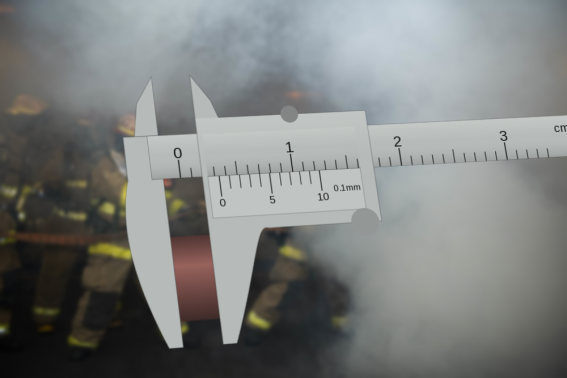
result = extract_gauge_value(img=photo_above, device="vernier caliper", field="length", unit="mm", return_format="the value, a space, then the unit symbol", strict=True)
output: 3.4 mm
